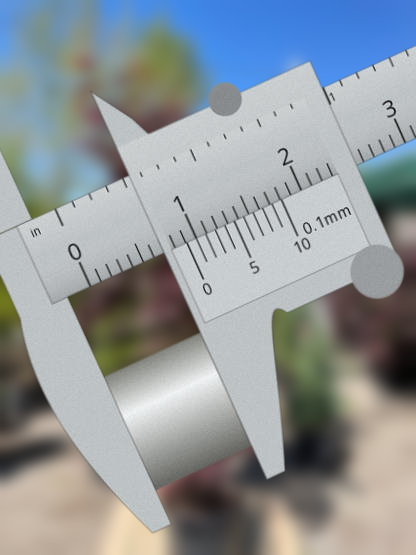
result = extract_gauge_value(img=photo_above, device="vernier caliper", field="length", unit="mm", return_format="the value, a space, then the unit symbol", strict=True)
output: 9.1 mm
